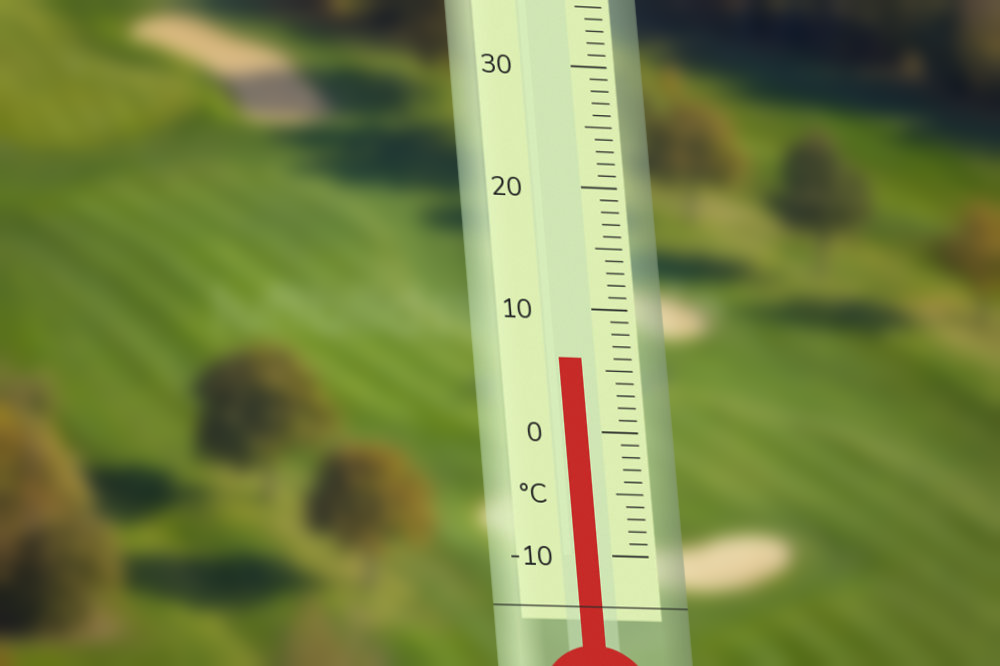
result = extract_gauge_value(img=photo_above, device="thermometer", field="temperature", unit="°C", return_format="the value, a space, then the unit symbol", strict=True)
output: 6 °C
